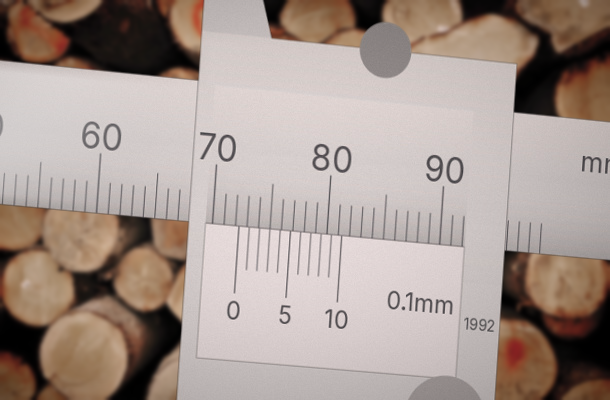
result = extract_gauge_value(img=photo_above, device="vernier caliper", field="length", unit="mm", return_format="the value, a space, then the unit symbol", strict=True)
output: 72.3 mm
